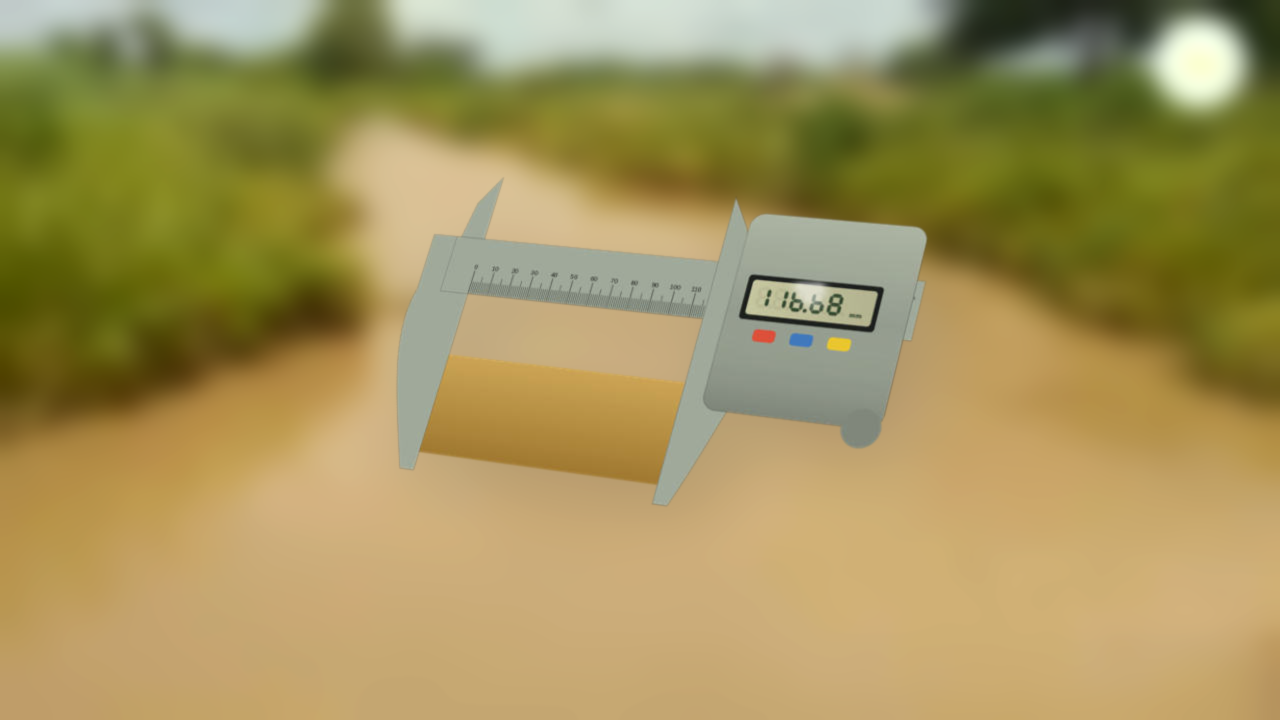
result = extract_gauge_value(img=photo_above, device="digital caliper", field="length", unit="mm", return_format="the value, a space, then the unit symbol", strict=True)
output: 116.68 mm
